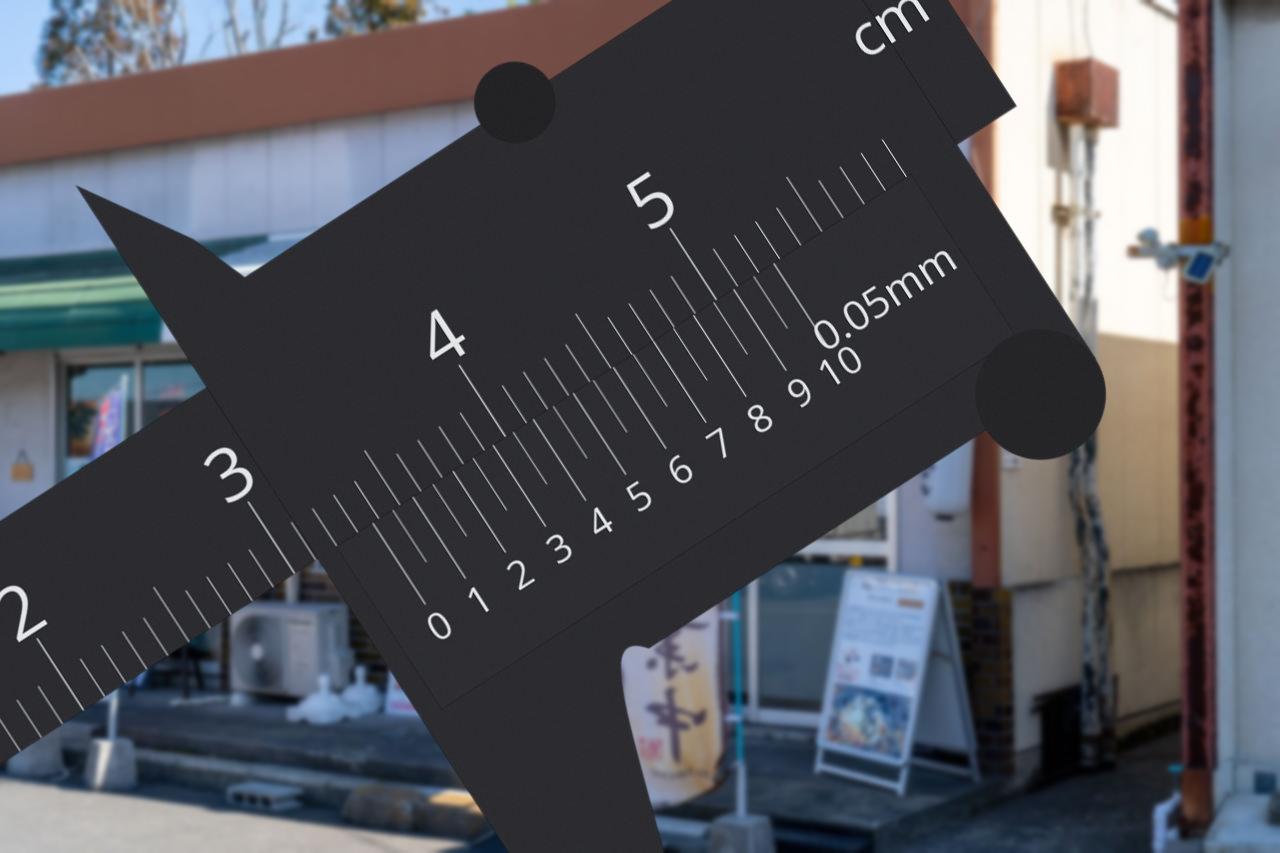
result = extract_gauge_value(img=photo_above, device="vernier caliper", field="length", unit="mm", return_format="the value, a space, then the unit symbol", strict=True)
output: 33.70 mm
